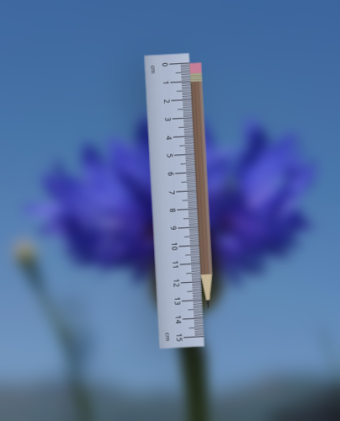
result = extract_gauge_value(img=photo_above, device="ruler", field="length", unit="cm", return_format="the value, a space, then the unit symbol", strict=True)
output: 13.5 cm
